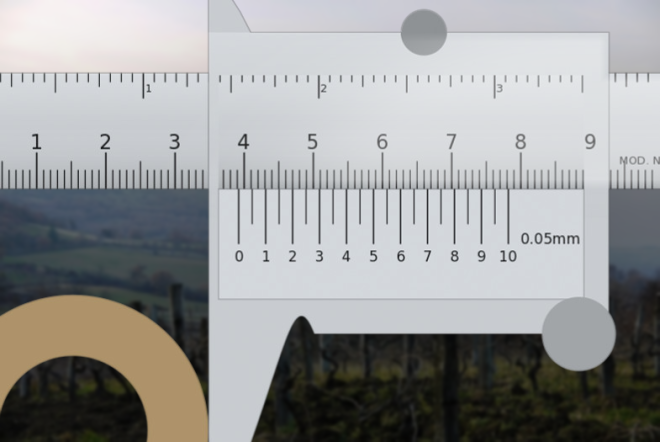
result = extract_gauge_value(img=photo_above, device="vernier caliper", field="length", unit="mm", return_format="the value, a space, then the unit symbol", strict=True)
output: 39.2 mm
